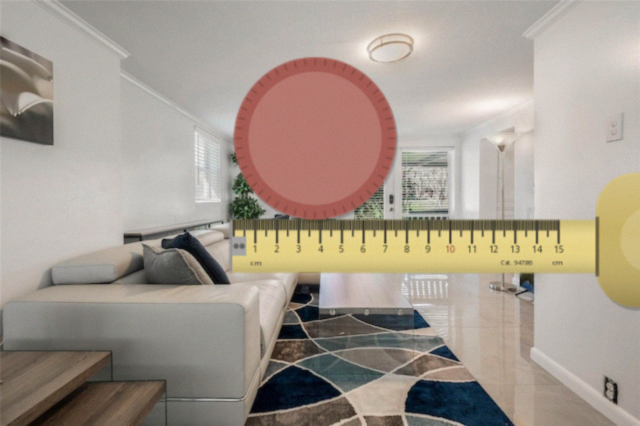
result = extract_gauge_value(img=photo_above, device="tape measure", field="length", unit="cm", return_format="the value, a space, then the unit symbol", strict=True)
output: 7.5 cm
